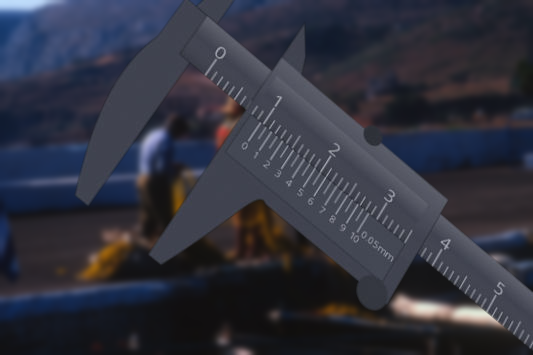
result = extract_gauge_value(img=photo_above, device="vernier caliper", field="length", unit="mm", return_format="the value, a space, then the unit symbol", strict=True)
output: 9.6 mm
